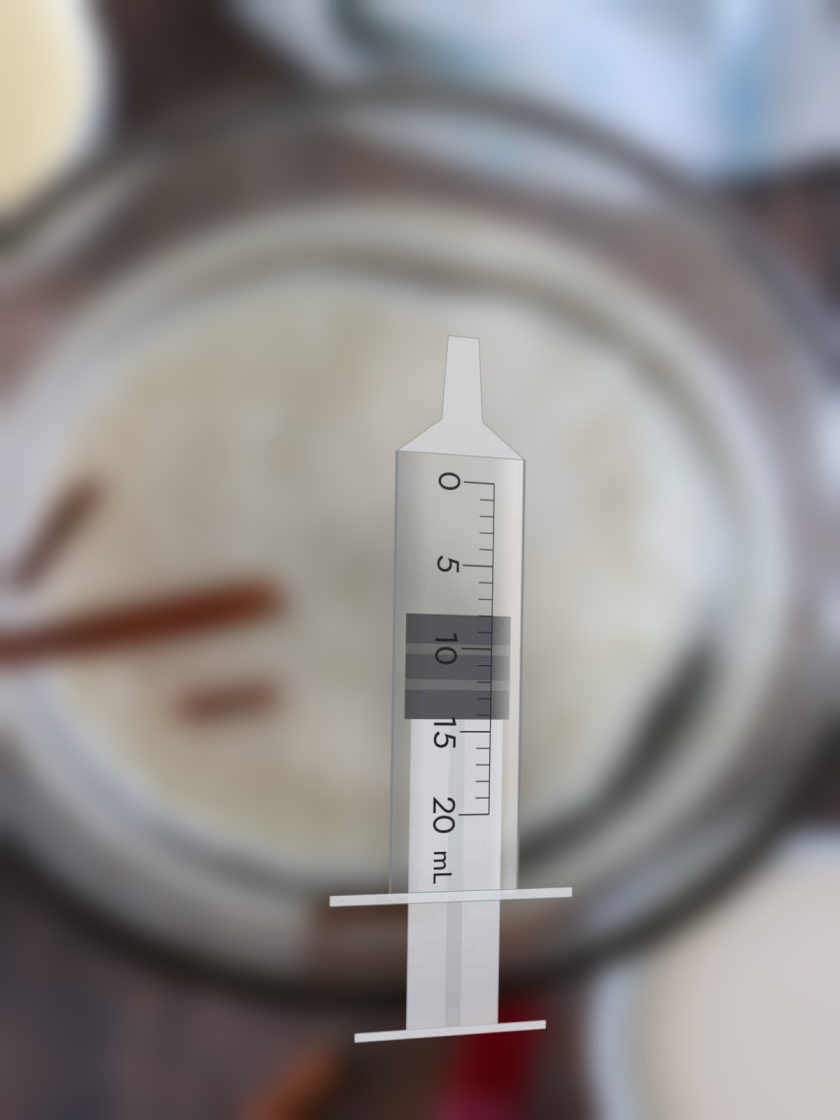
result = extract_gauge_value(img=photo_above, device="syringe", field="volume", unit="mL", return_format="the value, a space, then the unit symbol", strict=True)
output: 8 mL
